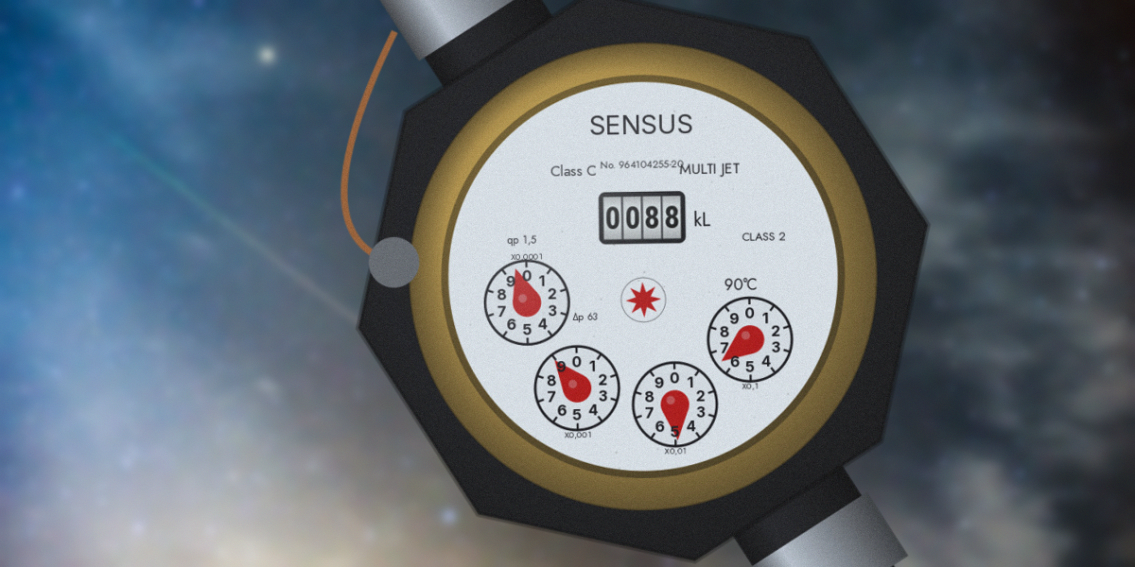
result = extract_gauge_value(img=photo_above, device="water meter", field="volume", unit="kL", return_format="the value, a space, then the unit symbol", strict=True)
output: 88.6489 kL
